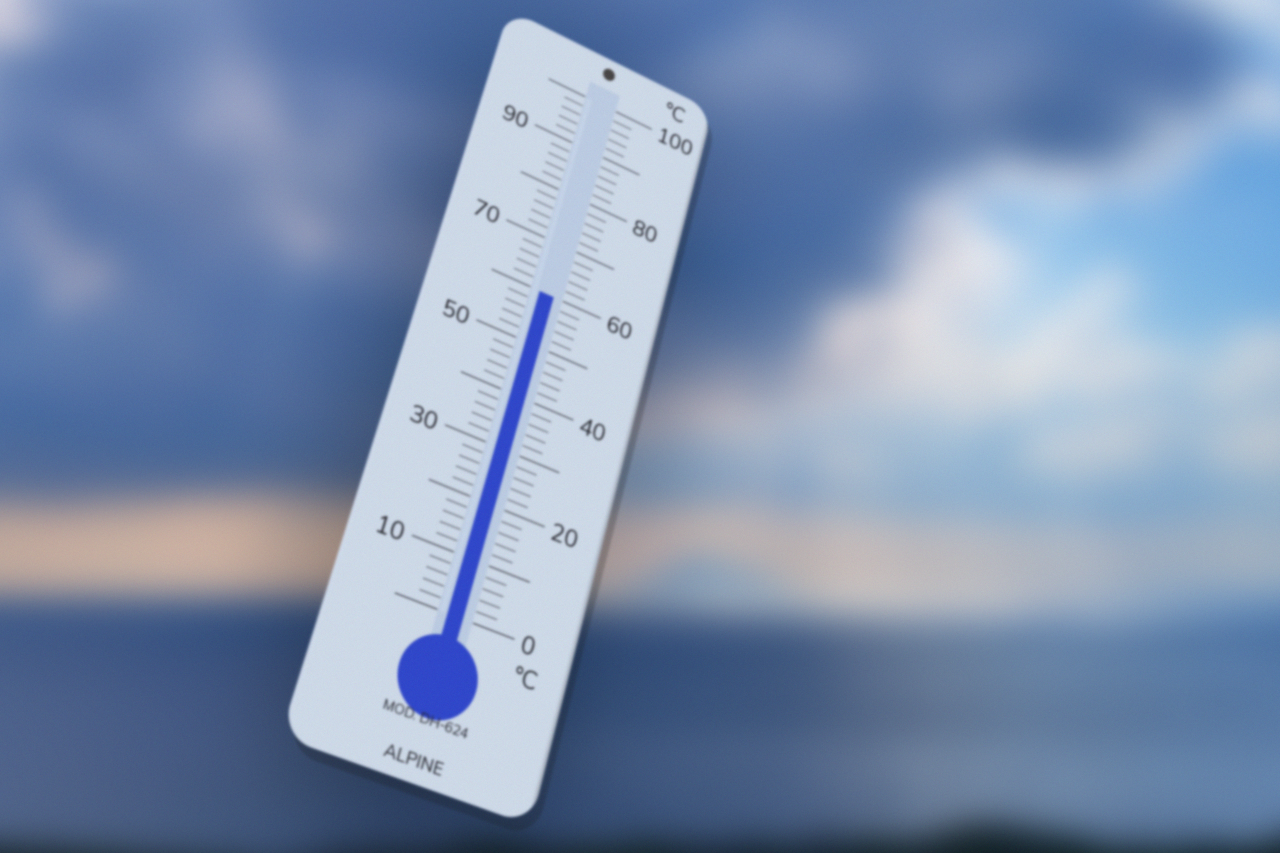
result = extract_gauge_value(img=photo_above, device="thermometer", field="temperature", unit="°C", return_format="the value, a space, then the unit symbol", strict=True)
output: 60 °C
